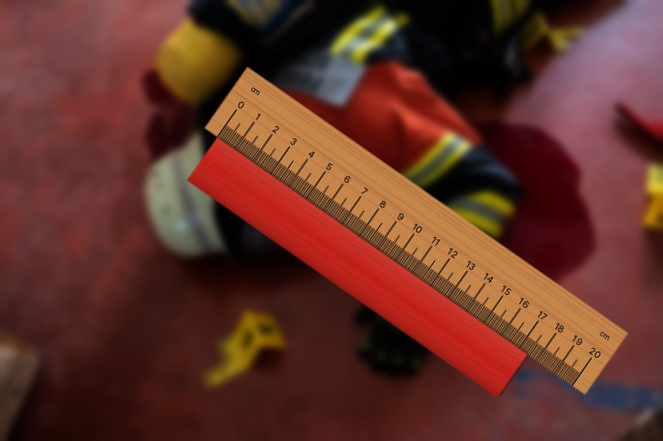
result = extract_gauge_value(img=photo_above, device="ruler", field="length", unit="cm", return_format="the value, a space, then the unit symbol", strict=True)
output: 17.5 cm
